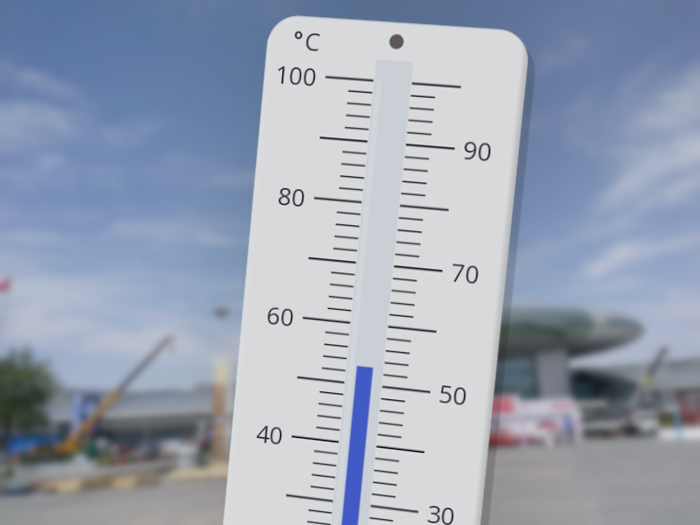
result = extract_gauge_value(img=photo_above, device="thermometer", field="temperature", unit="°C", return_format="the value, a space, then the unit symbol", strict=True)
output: 53 °C
